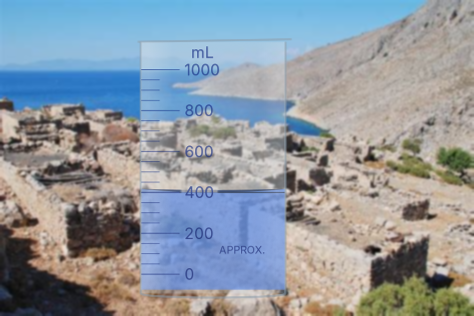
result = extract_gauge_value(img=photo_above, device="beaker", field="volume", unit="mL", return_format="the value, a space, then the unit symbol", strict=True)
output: 400 mL
